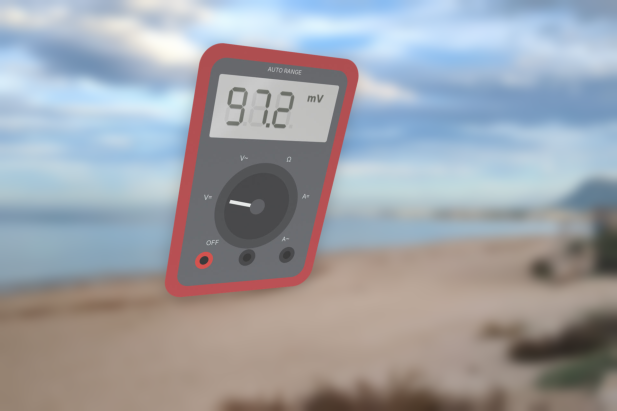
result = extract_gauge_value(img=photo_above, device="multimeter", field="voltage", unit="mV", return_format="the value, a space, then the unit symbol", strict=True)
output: 97.2 mV
